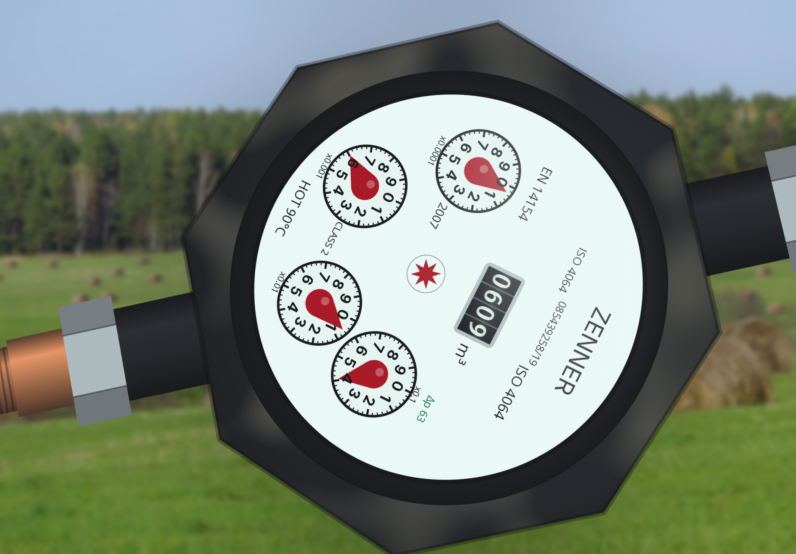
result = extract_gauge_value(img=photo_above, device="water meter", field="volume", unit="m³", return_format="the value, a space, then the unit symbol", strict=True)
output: 609.4060 m³
